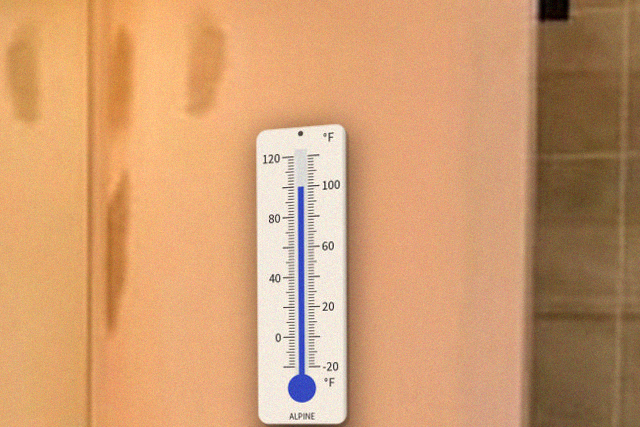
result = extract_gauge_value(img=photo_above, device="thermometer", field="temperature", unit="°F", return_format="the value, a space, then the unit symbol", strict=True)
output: 100 °F
